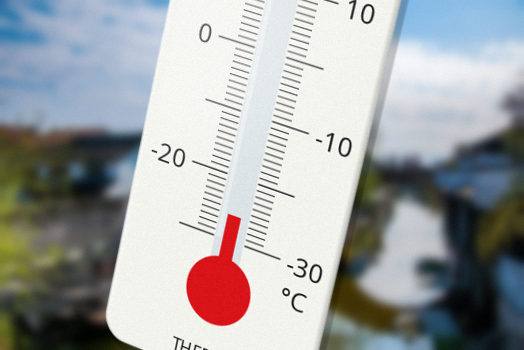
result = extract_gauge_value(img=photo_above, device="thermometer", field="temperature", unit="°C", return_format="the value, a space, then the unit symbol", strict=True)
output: -26 °C
